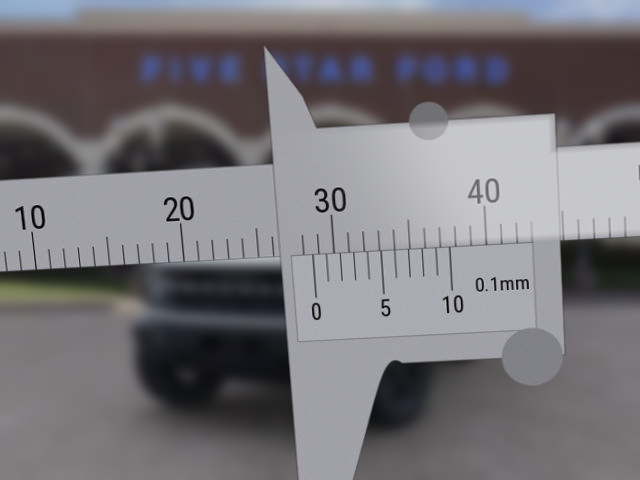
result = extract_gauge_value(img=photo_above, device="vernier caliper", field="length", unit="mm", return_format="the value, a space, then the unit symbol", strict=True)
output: 28.6 mm
